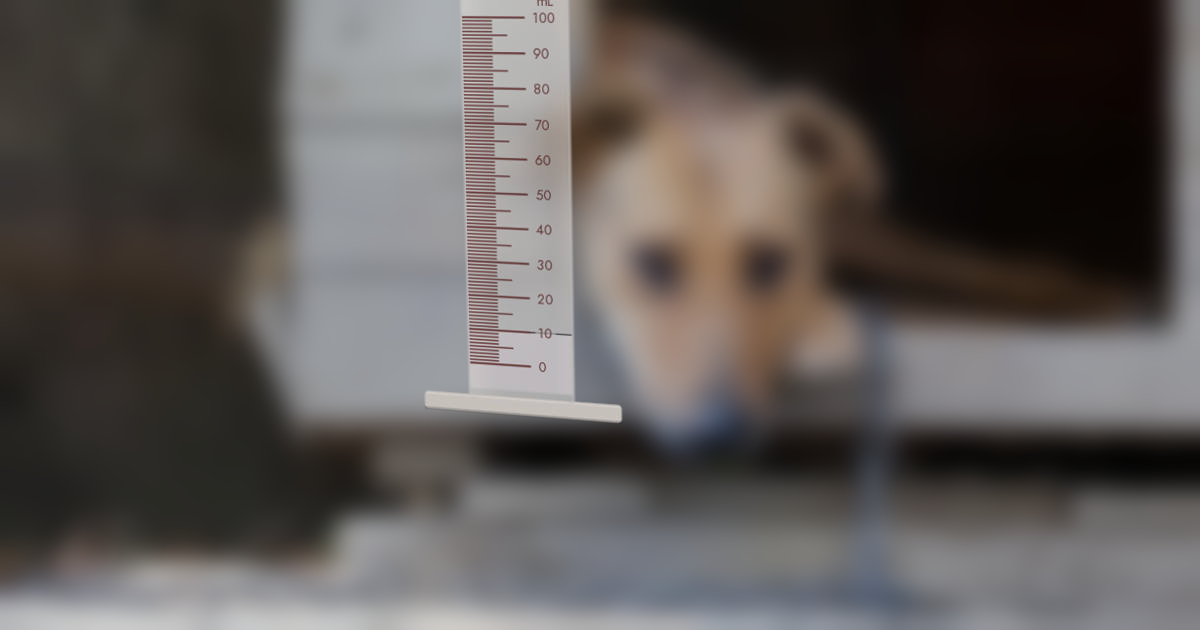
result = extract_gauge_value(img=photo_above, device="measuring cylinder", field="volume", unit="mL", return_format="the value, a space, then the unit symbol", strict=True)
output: 10 mL
